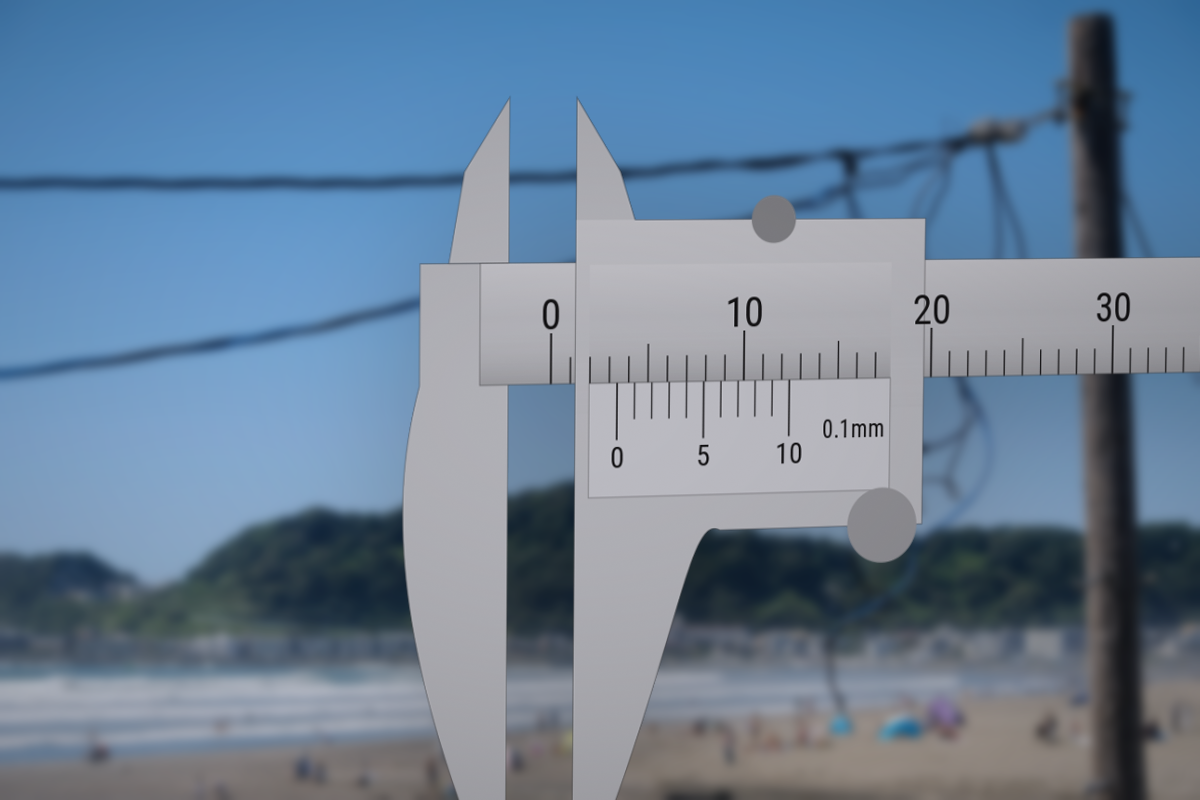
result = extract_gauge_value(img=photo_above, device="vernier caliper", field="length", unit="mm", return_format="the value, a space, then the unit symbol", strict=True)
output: 3.4 mm
